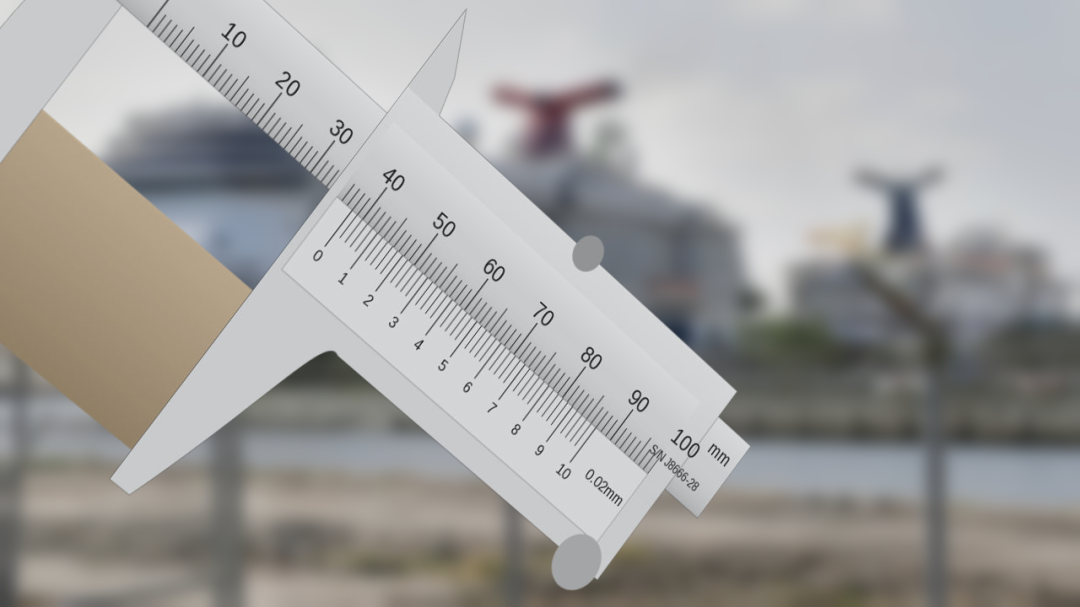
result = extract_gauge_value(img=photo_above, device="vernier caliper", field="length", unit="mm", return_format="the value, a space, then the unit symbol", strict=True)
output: 38.0 mm
